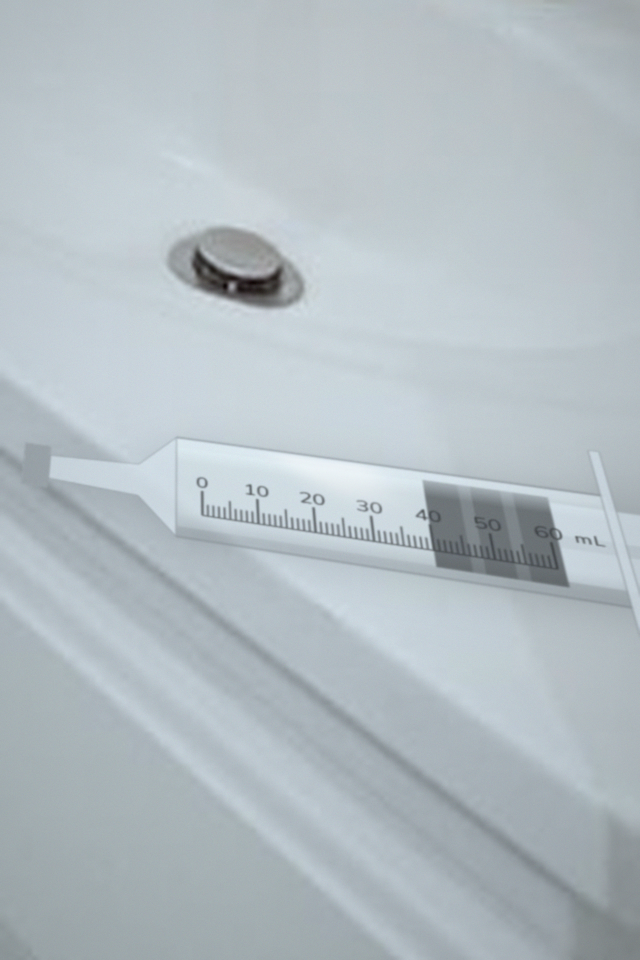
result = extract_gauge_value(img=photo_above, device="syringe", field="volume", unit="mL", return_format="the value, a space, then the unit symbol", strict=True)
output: 40 mL
